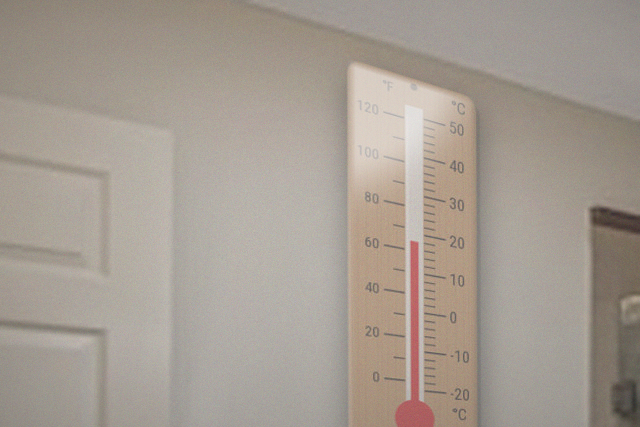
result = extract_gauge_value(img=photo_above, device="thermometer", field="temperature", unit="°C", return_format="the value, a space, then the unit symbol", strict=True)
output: 18 °C
